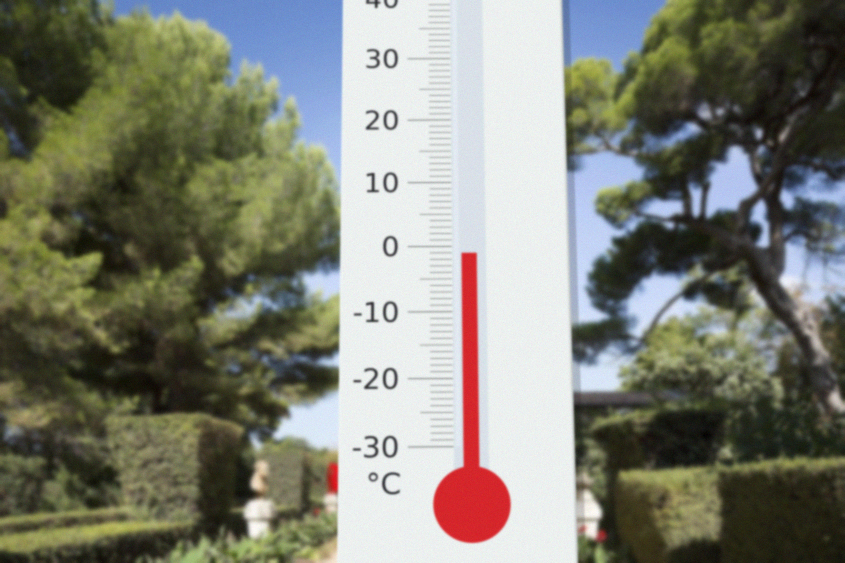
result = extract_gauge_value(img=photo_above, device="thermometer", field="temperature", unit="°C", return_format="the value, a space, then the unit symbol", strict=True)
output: -1 °C
